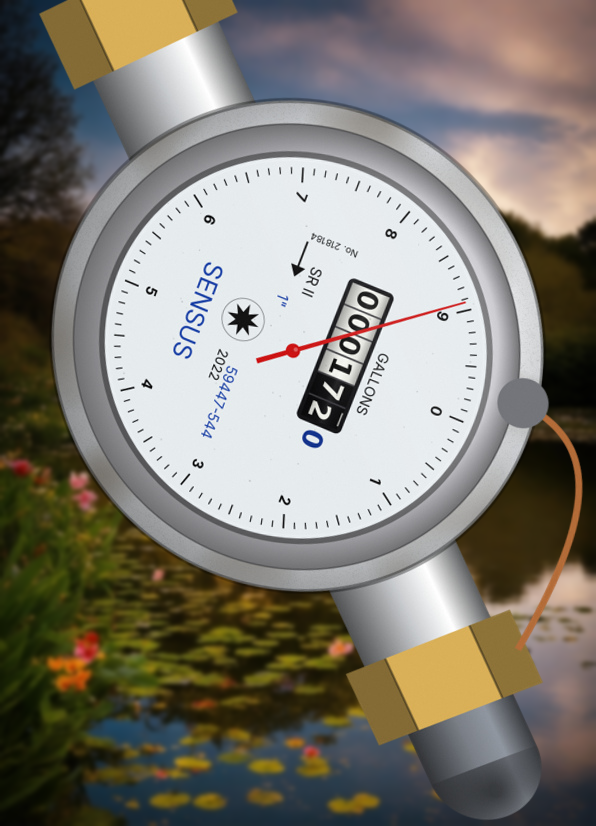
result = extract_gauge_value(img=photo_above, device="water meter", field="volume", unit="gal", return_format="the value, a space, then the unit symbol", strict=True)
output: 1718.9 gal
